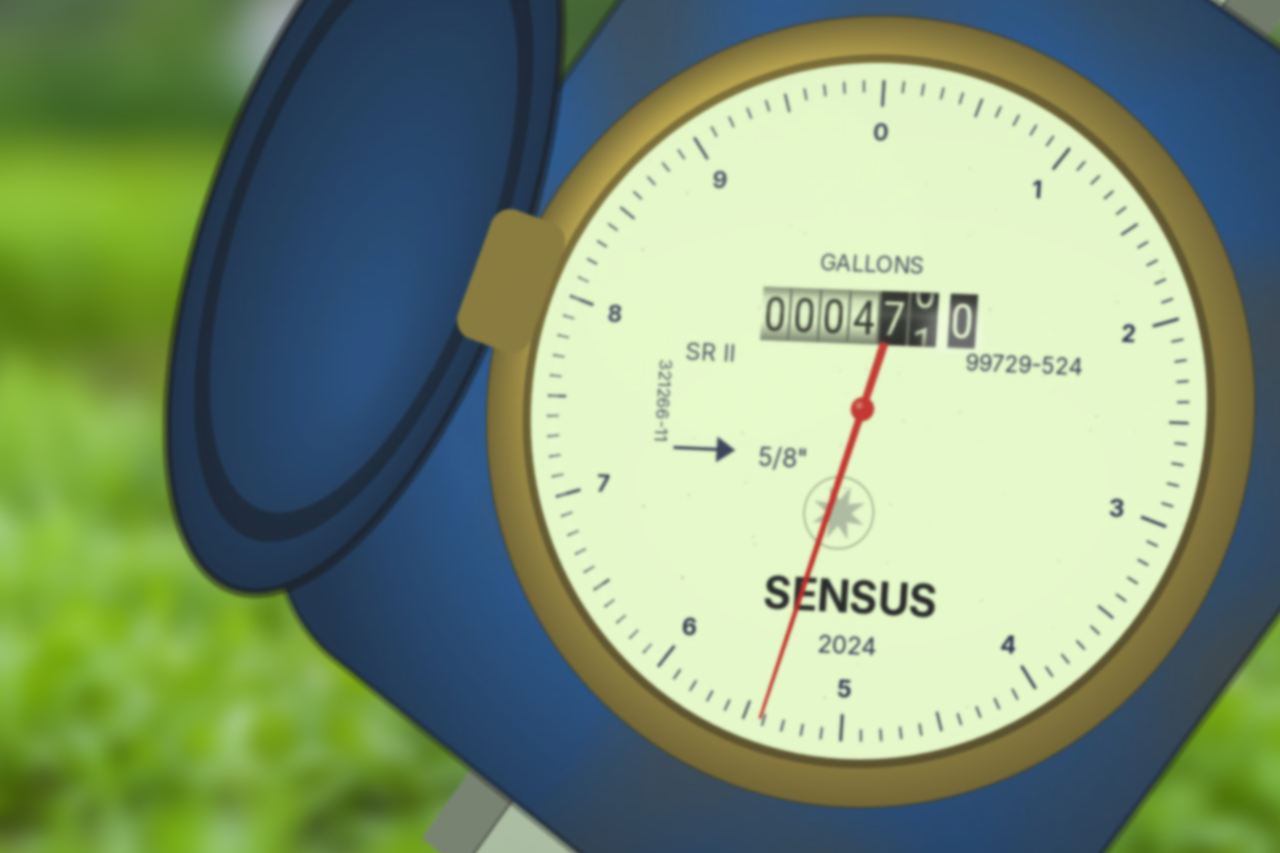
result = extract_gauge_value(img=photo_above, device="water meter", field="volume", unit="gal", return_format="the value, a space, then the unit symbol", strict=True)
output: 4705.4 gal
